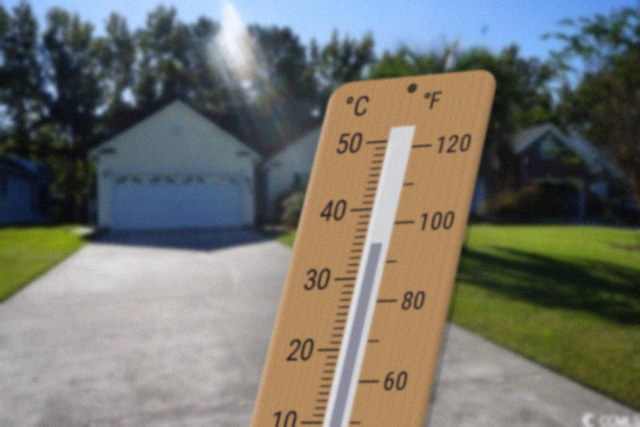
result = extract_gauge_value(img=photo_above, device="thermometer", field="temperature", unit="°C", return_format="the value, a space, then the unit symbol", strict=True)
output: 35 °C
